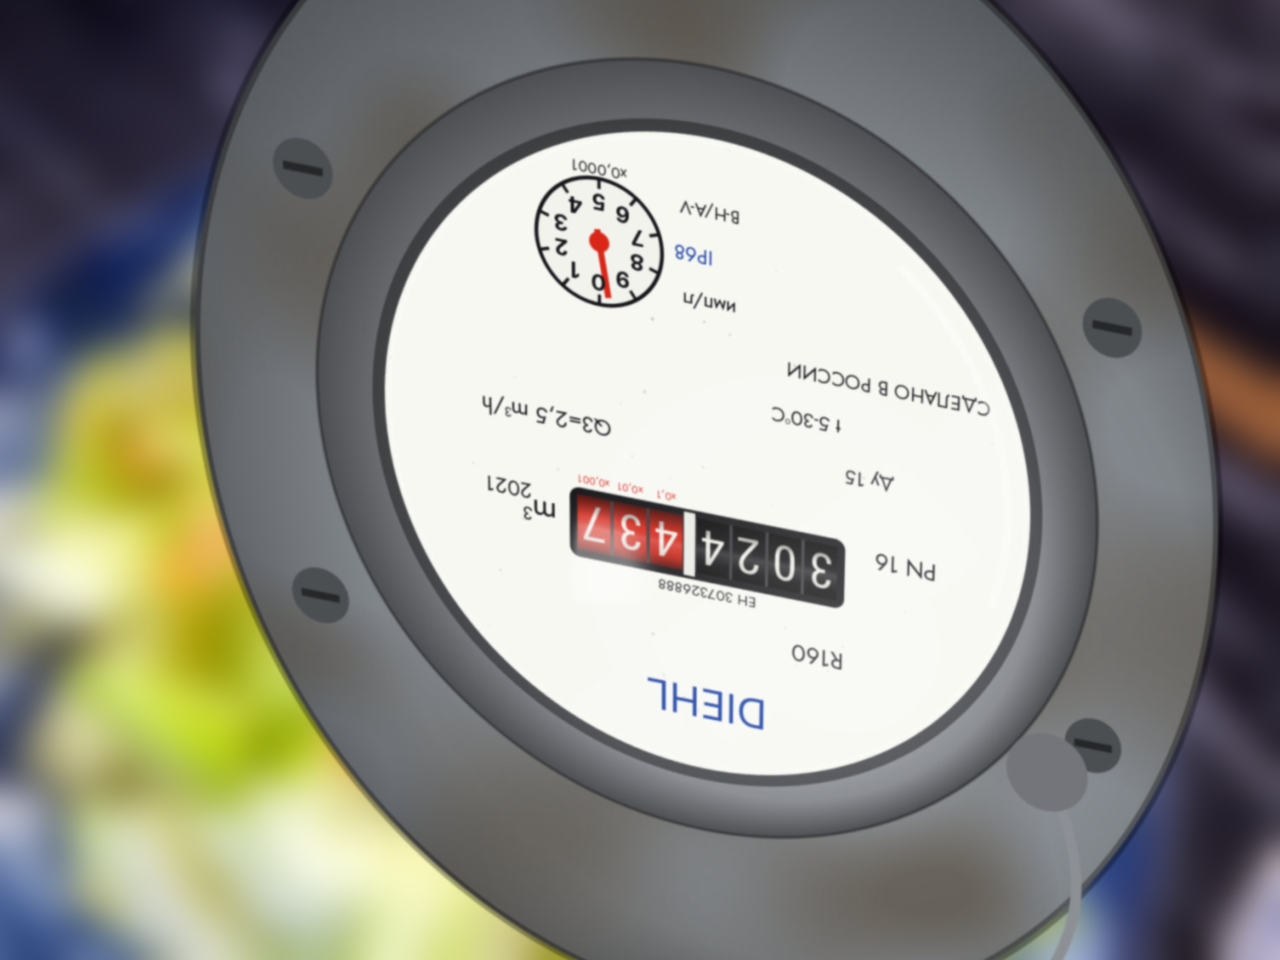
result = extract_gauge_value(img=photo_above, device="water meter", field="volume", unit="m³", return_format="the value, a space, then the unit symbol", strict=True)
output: 3024.4369 m³
